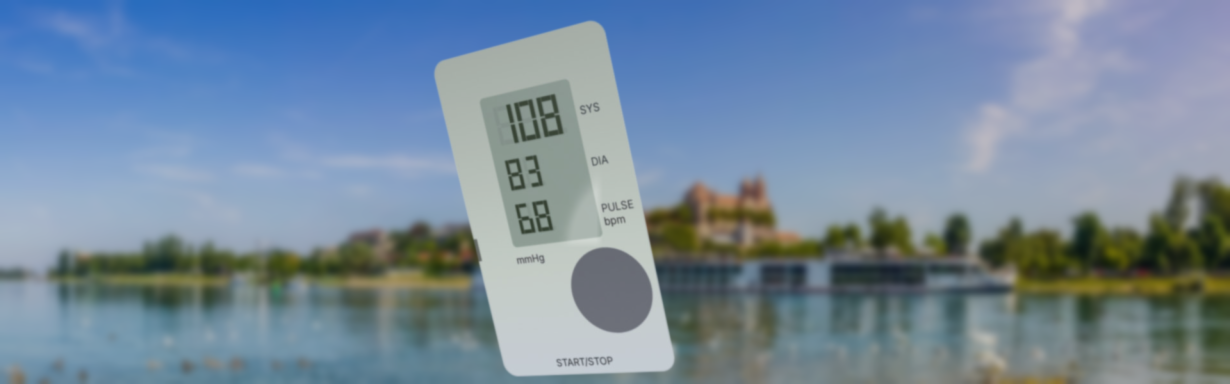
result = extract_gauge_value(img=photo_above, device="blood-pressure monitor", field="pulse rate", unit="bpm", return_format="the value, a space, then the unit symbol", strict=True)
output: 68 bpm
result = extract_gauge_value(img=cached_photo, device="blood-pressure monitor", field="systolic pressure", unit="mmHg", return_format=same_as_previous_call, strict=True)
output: 108 mmHg
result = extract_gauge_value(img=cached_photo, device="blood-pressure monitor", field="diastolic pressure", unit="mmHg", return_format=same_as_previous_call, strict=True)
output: 83 mmHg
